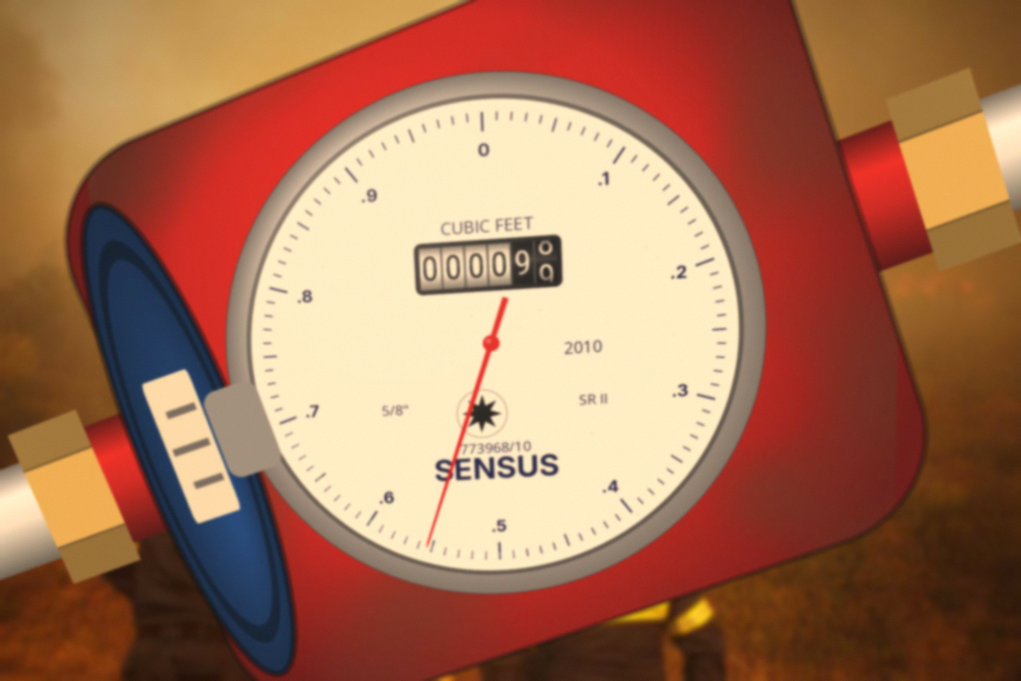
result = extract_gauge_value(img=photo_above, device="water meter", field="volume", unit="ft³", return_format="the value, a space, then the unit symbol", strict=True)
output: 98.55 ft³
